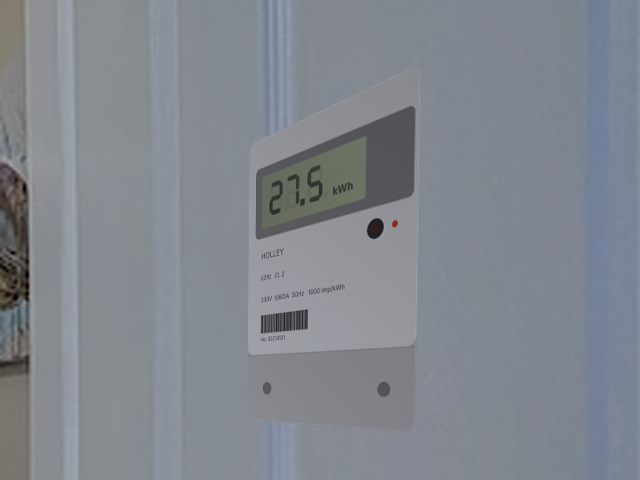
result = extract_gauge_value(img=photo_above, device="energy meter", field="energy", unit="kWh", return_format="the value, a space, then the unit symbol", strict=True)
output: 27.5 kWh
